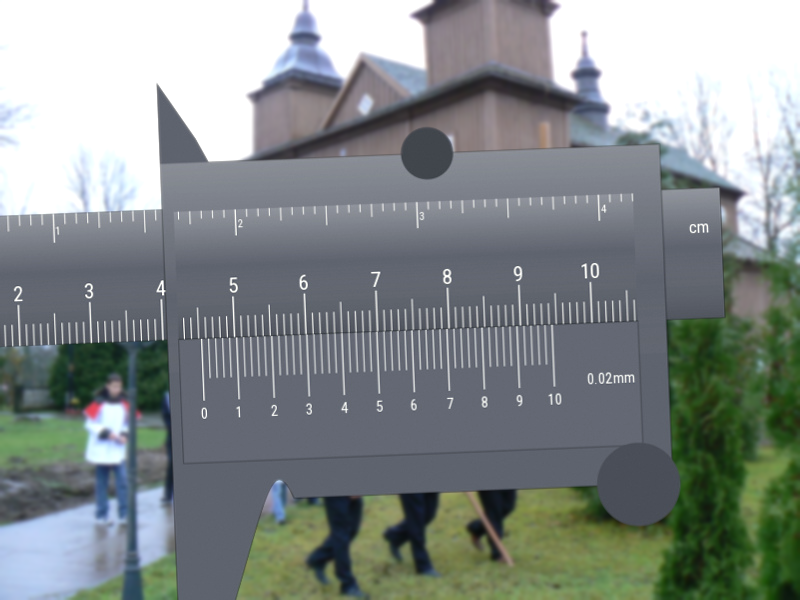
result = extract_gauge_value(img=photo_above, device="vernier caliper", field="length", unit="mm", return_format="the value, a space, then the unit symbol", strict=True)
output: 45.4 mm
